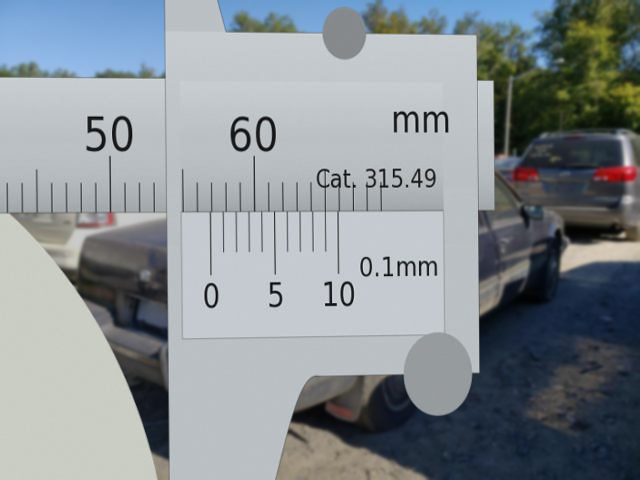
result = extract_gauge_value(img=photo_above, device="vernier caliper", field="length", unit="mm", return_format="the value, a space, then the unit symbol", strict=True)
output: 56.9 mm
